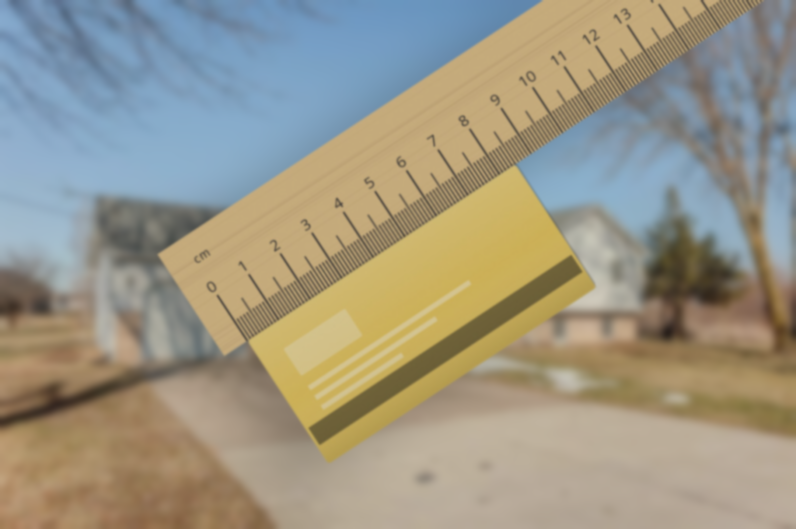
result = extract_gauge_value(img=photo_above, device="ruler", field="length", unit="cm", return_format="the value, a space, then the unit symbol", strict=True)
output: 8.5 cm
